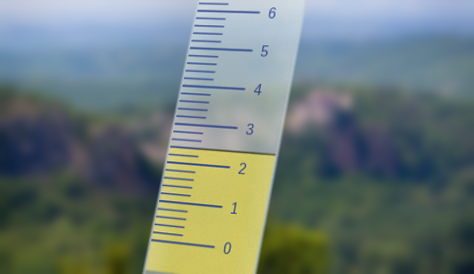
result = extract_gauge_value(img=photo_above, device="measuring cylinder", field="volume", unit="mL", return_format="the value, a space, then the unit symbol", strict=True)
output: 2.4 mL
